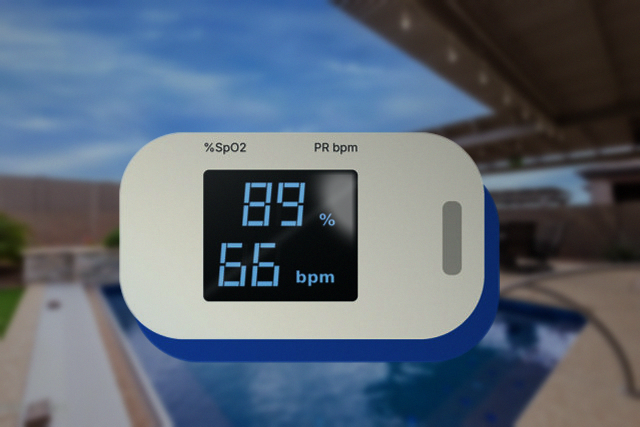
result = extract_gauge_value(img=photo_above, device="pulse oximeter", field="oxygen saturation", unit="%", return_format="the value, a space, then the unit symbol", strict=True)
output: 89 %
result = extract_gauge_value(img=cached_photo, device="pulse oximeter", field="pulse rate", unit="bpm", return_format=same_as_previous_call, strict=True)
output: 66 bpm
